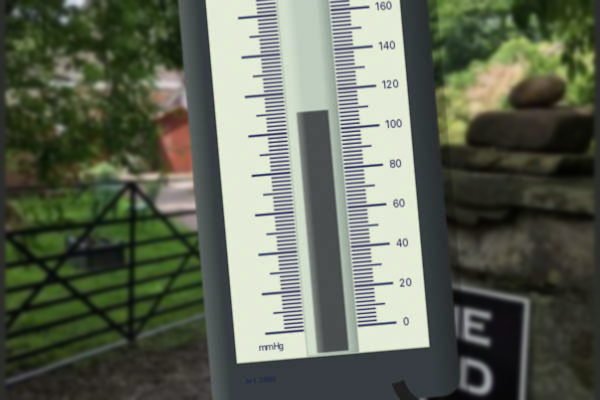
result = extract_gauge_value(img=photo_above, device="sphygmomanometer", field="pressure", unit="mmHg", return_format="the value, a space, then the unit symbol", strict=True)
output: 110 mmHg
